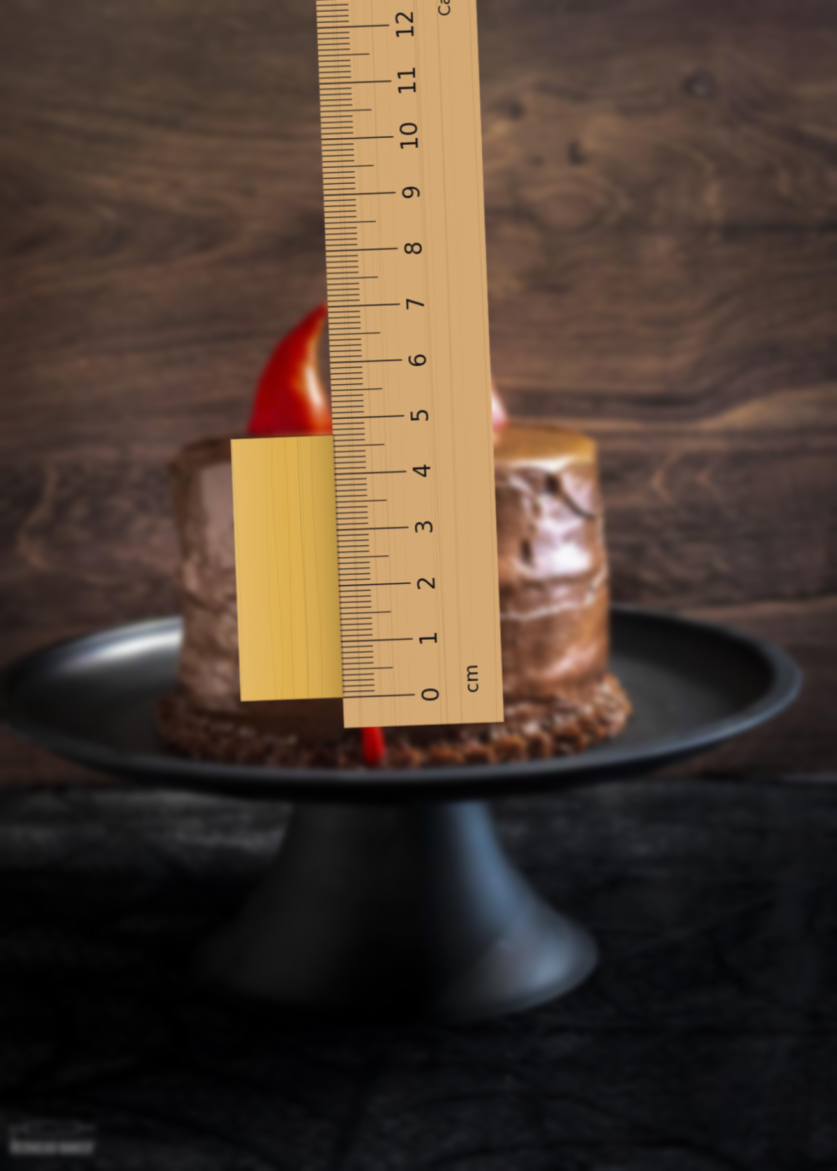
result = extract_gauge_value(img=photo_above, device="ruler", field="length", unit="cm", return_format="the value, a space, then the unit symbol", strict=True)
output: 4.7 cm
